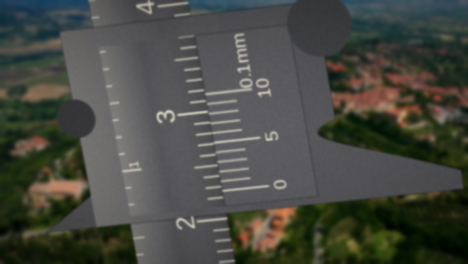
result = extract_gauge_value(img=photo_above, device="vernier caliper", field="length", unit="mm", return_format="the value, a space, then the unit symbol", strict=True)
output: 22.6 mm
